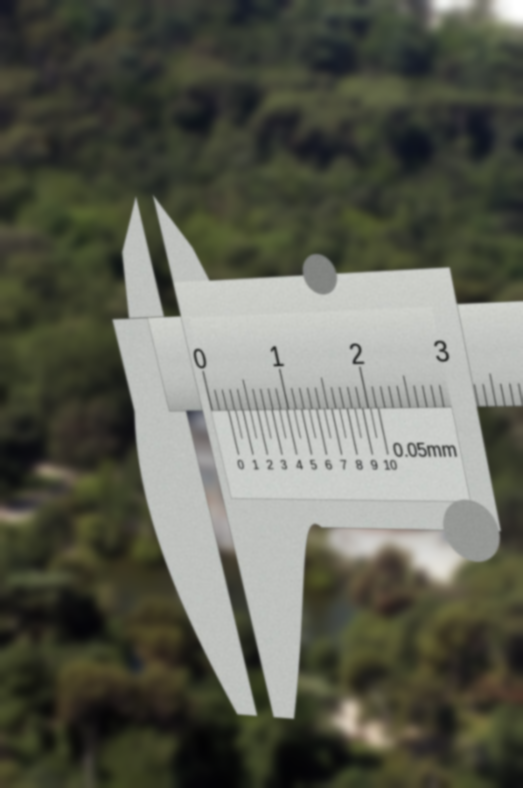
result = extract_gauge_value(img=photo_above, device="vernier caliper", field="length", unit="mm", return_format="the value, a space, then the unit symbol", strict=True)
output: 2.2 mm
